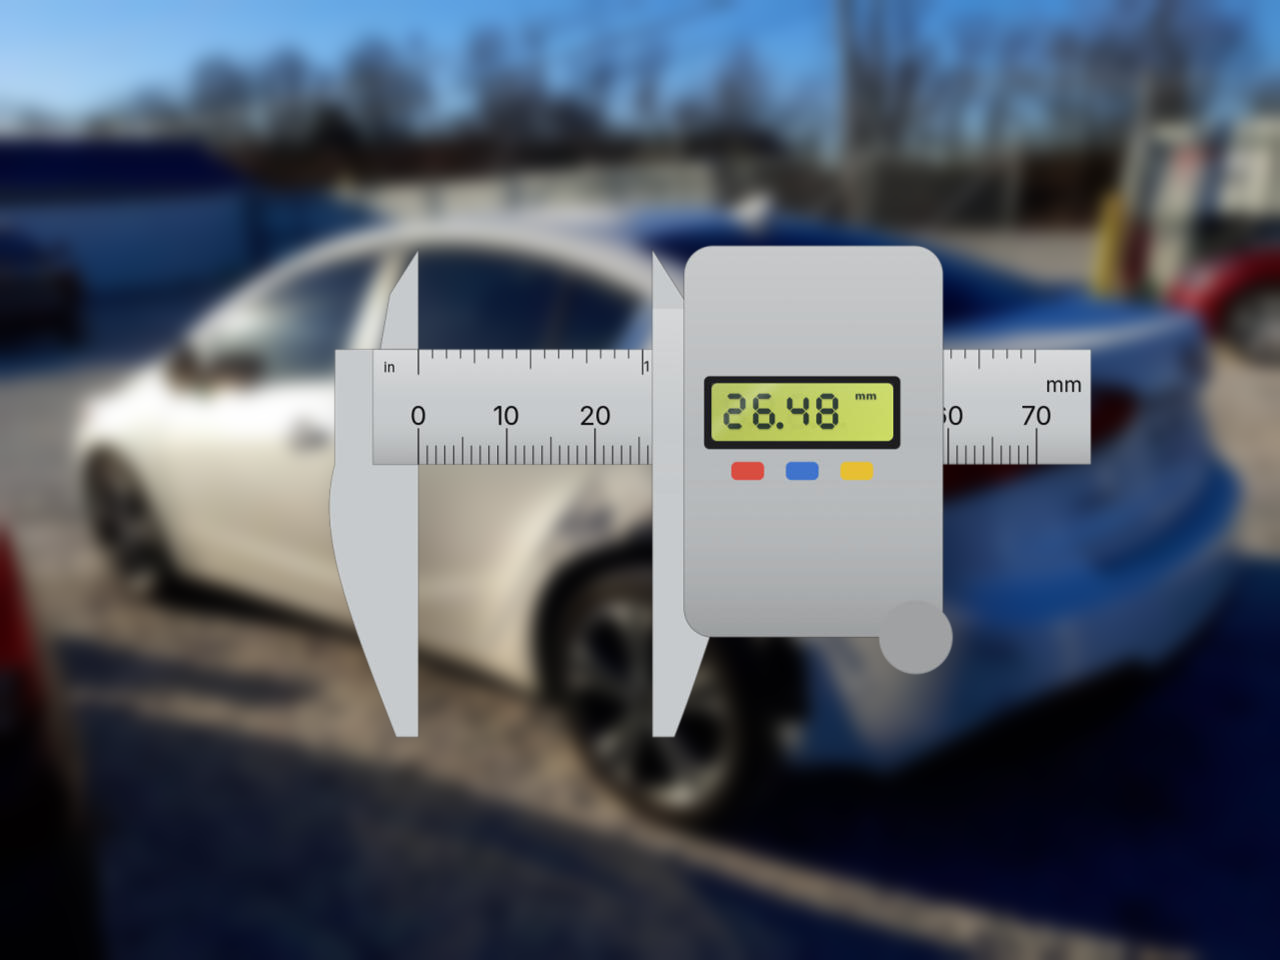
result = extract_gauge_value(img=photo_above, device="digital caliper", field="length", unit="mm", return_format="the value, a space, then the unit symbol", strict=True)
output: 26.48 mm
